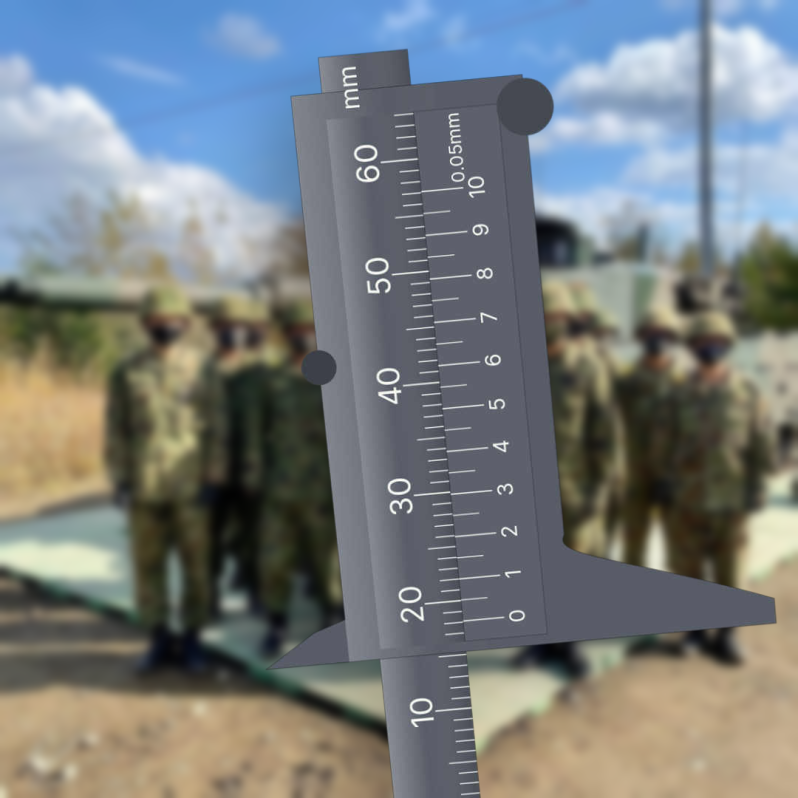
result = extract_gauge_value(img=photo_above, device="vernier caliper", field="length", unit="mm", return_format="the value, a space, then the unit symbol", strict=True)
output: 18.1 mm
